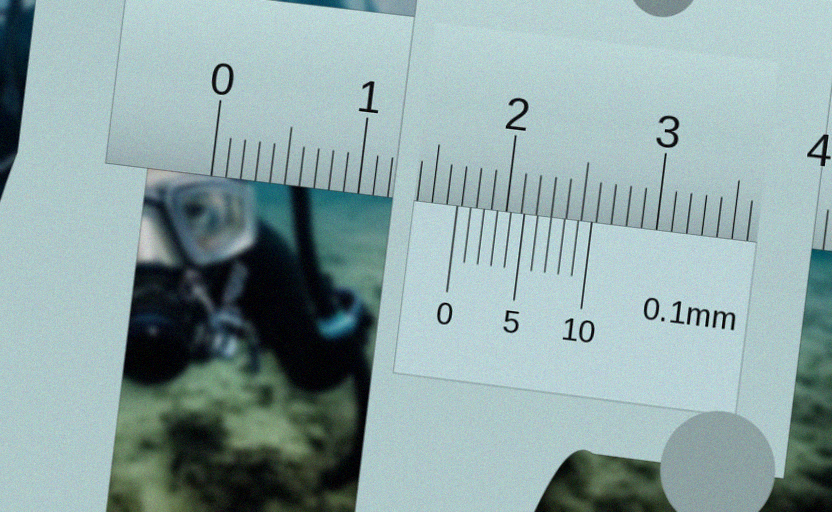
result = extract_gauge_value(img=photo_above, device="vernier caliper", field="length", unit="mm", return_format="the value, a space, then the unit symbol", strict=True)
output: 16.7 mm
